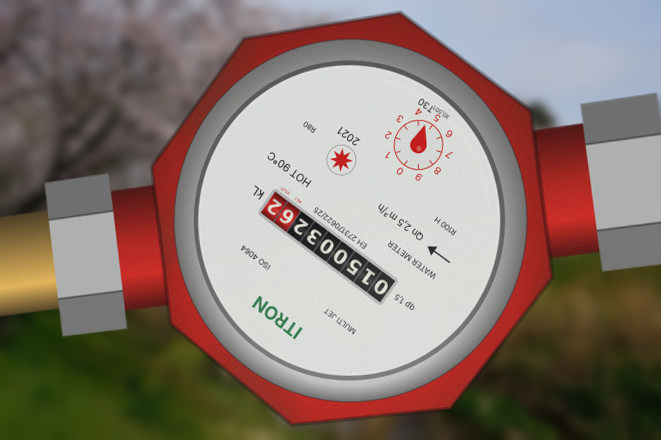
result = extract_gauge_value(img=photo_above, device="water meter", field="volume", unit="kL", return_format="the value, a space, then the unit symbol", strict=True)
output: 150032.624 kL
